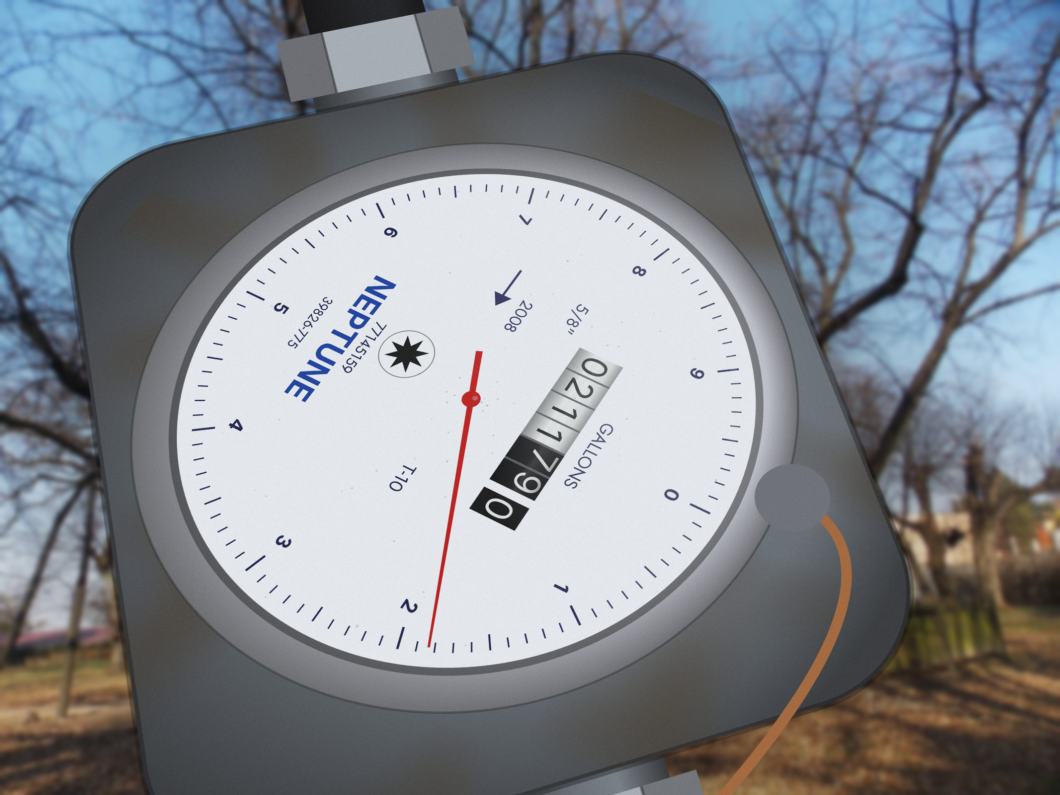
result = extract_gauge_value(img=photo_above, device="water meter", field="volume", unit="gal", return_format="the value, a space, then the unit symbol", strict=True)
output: 211791.8 gal
